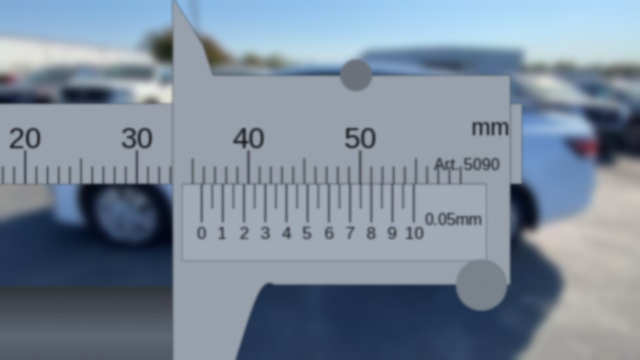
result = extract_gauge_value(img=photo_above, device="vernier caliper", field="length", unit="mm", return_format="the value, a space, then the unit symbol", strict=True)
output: 35.8 mm
